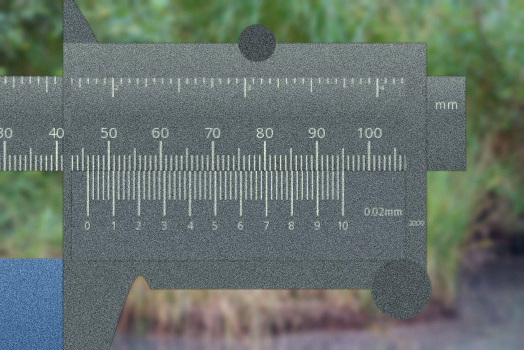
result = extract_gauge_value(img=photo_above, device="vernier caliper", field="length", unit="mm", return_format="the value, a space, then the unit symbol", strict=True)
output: 46.0 mm
